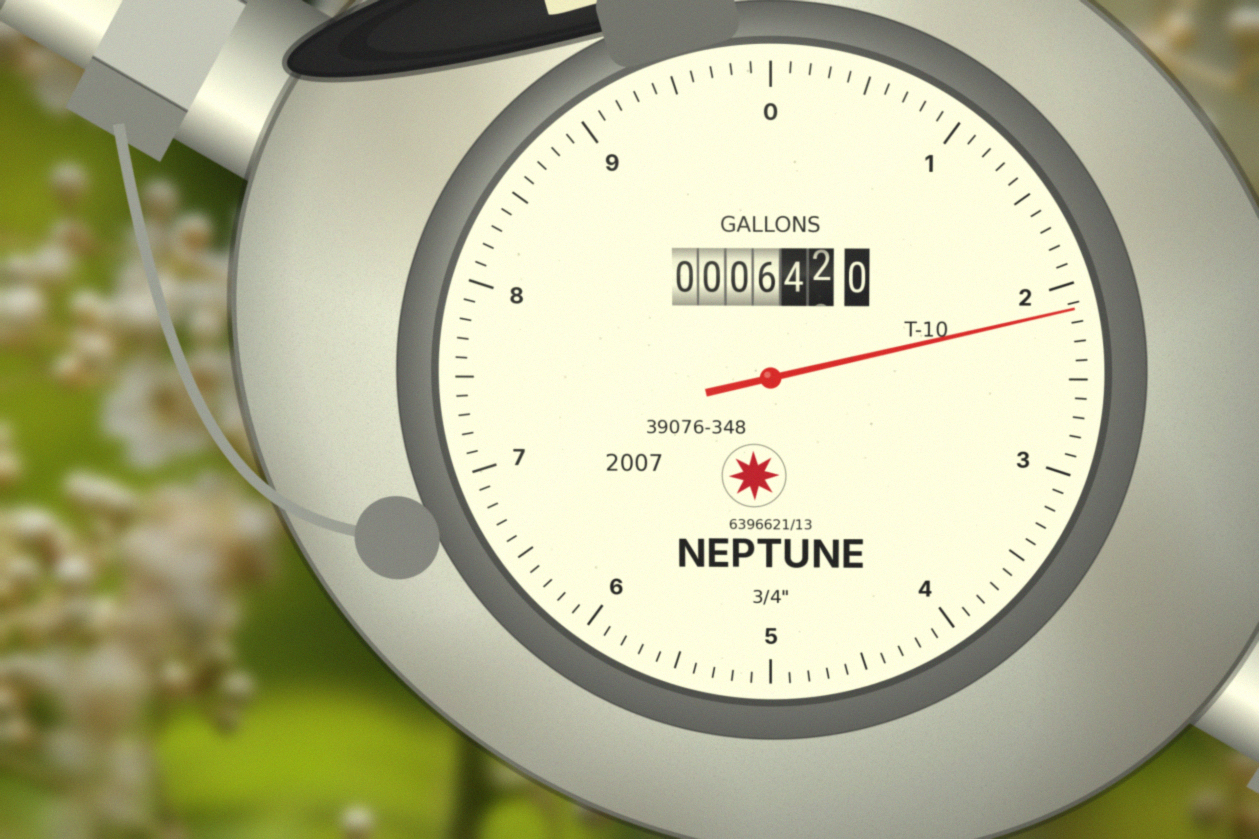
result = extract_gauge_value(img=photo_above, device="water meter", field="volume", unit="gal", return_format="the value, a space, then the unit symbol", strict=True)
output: 6422.1 gal
